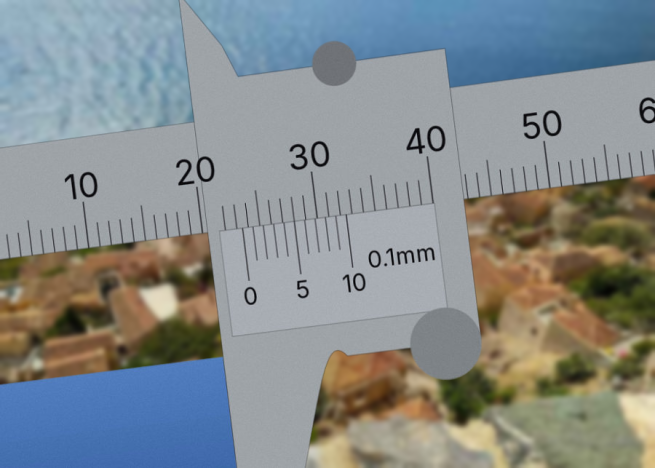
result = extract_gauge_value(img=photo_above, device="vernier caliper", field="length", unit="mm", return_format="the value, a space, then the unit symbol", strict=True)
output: 23.5 mm
